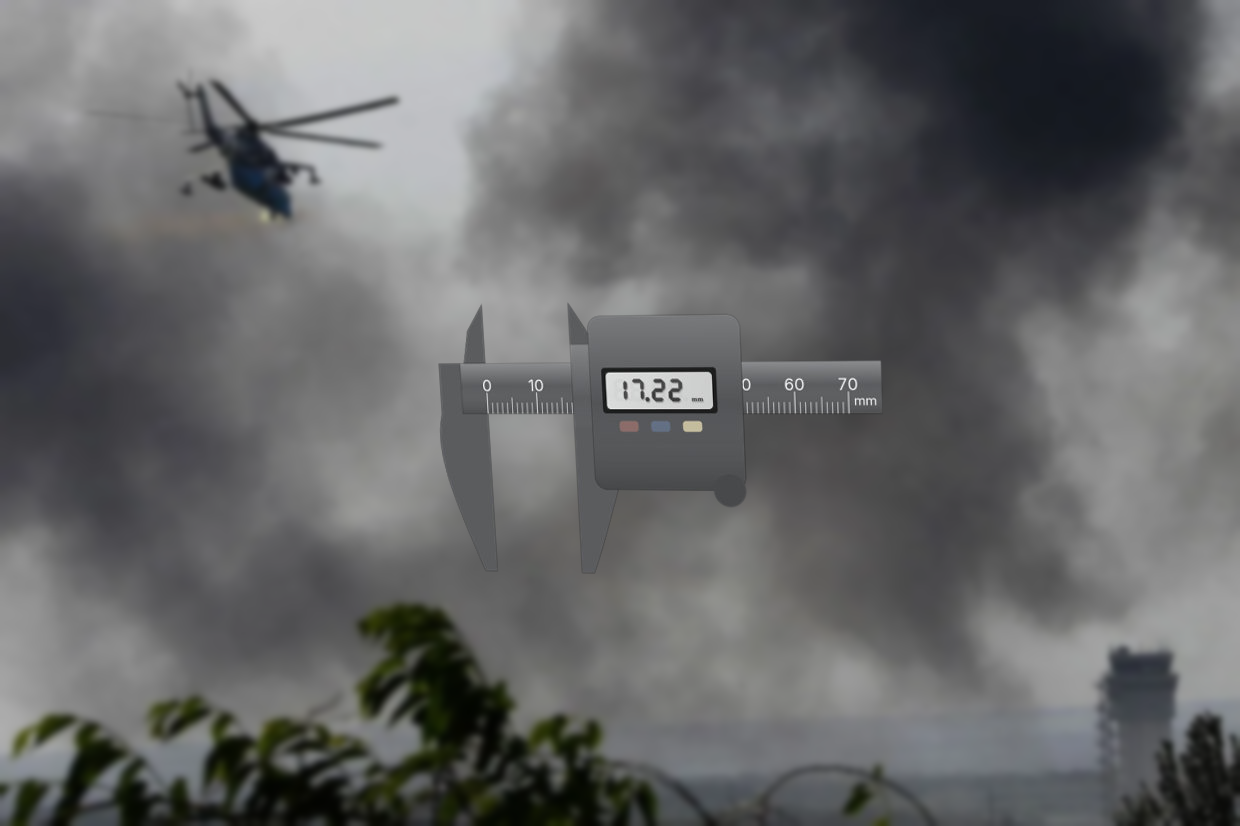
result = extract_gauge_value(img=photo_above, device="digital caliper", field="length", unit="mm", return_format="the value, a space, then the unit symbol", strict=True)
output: 17.22 mm
